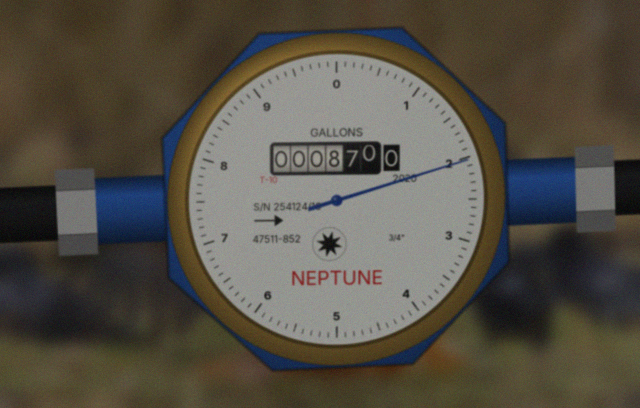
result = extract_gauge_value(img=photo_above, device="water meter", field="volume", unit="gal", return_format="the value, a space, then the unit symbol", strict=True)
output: 8702.0 gal
